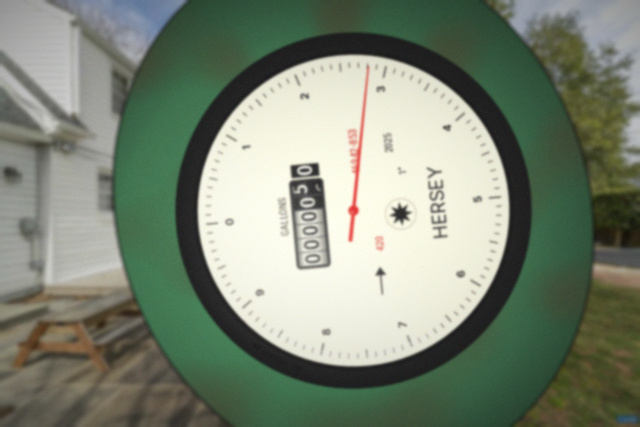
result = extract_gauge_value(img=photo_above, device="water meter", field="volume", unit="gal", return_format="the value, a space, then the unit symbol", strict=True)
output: 52.8 gal
